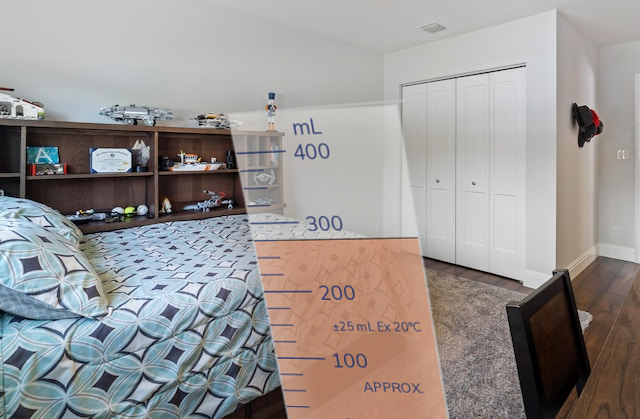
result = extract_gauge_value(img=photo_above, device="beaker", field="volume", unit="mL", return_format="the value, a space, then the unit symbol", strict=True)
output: 275 mL
